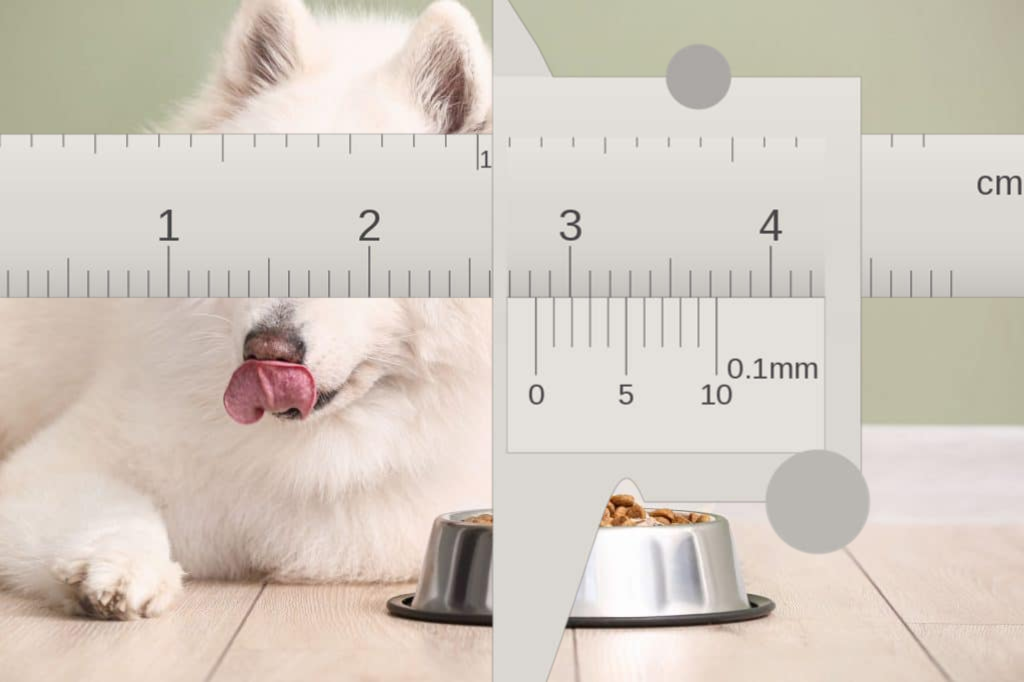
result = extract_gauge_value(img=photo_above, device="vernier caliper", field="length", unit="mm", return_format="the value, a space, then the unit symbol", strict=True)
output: 28.3 mm
